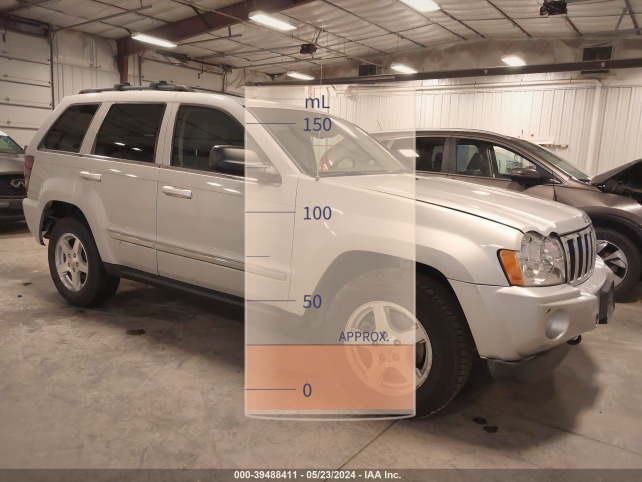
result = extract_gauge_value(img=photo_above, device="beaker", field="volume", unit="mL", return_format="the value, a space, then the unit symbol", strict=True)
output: 25 mL
